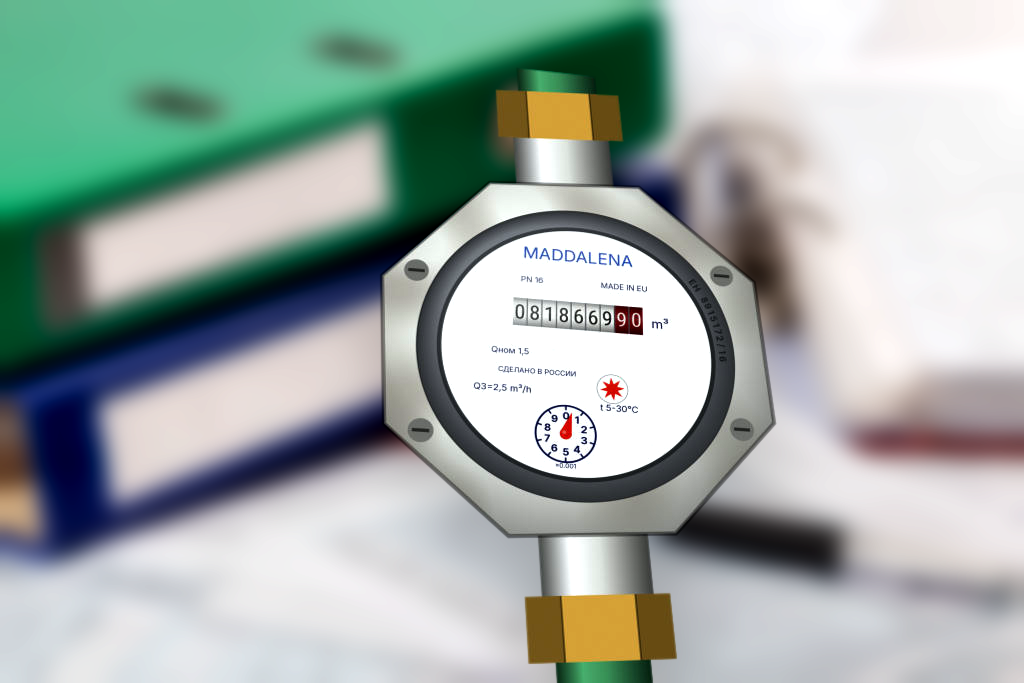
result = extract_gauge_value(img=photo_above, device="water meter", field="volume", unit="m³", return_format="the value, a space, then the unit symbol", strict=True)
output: 818669.900 m³
